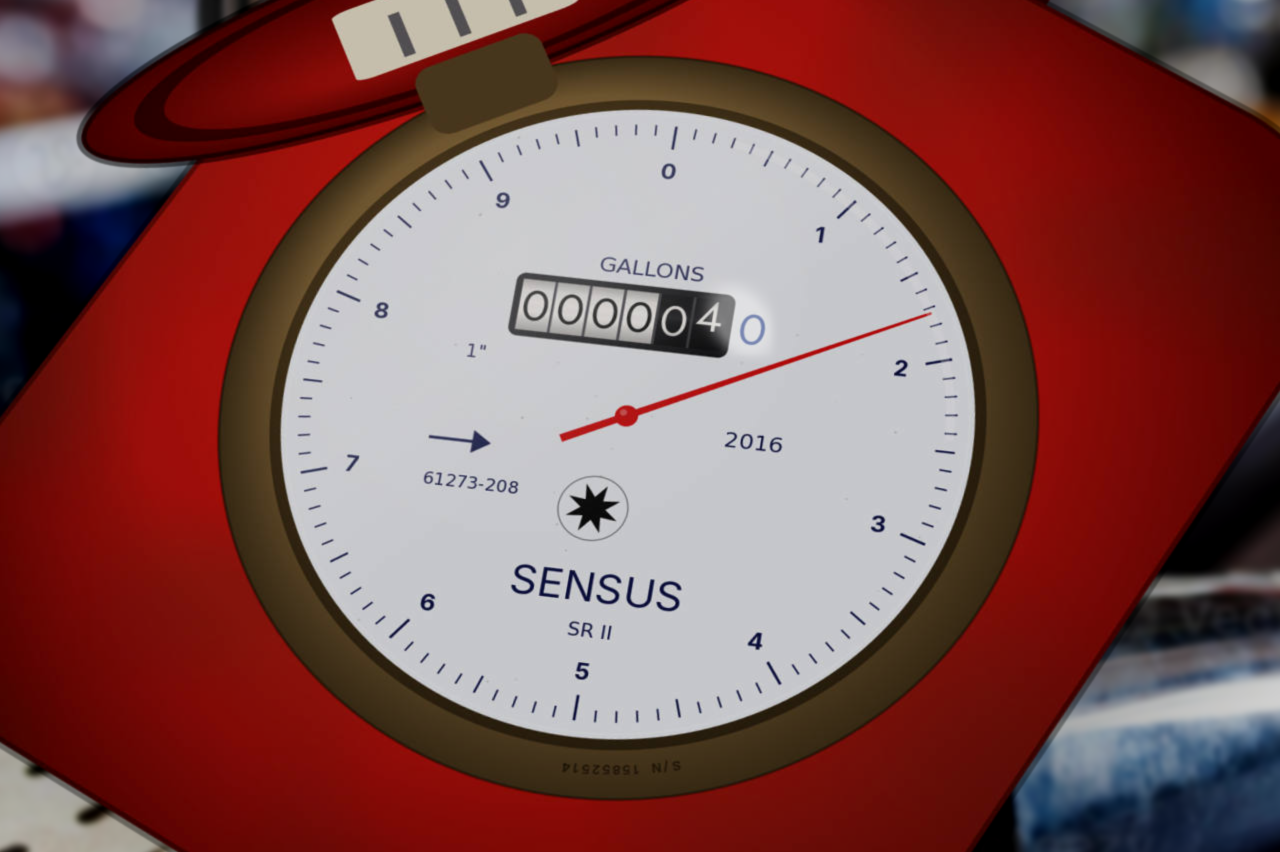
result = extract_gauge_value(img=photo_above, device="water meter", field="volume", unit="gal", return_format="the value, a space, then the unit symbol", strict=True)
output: 41.7 gal
